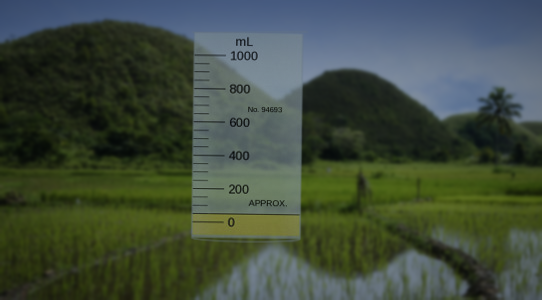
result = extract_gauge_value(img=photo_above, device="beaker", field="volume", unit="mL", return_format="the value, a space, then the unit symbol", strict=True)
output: 50 mL
